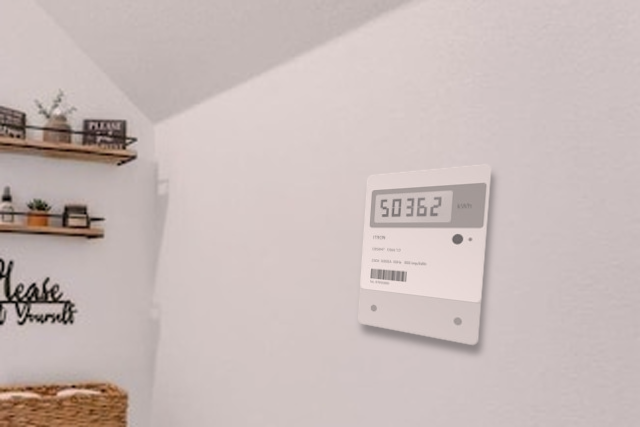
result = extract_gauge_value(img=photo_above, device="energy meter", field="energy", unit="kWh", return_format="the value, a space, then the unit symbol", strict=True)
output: 50362 kWh
